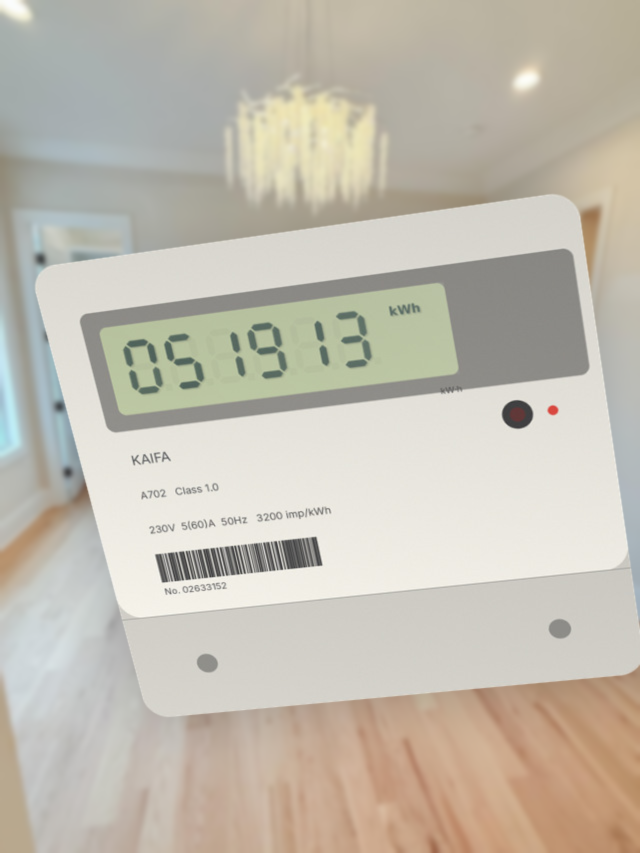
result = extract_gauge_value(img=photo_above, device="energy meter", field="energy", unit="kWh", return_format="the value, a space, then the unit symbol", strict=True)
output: 51913 kWh
